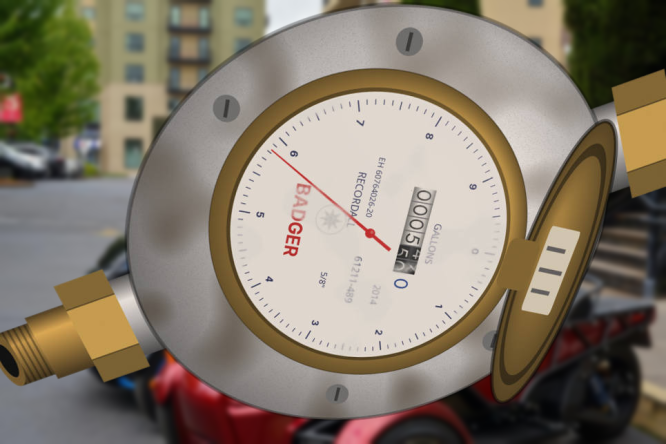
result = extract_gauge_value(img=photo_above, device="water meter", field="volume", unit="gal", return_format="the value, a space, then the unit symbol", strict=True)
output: 5495.8 gal
